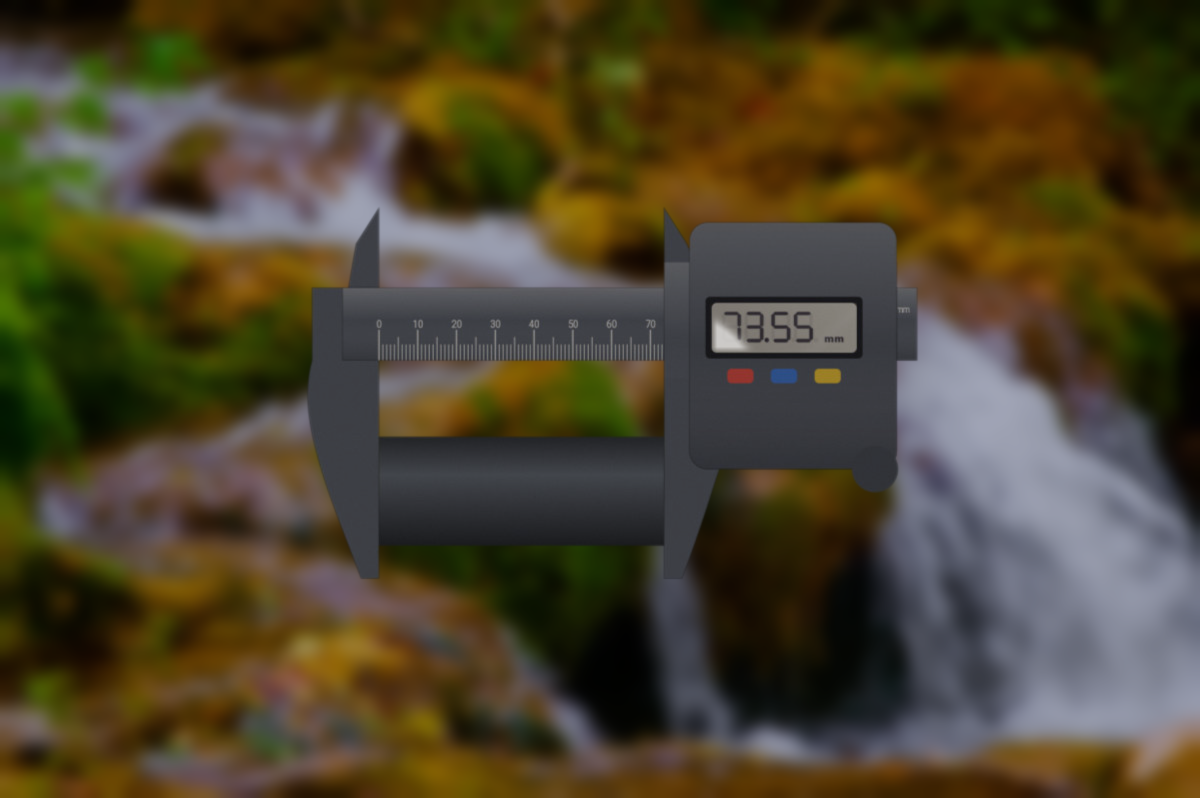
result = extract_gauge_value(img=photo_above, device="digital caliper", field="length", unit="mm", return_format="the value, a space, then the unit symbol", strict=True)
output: 73.55 mm
